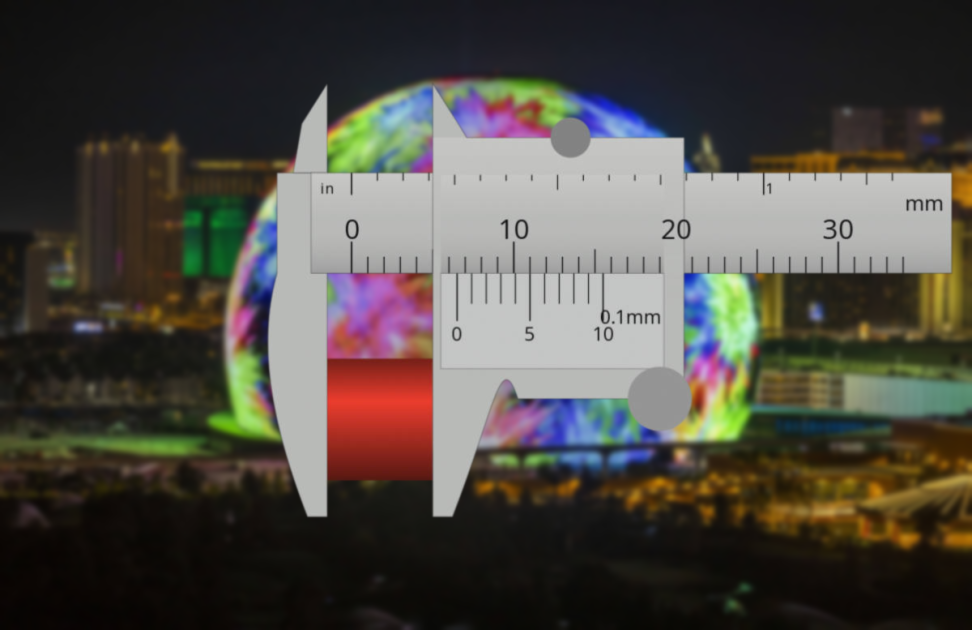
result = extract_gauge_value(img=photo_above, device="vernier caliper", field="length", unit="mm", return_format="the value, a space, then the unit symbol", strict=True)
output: 6.5 mm
